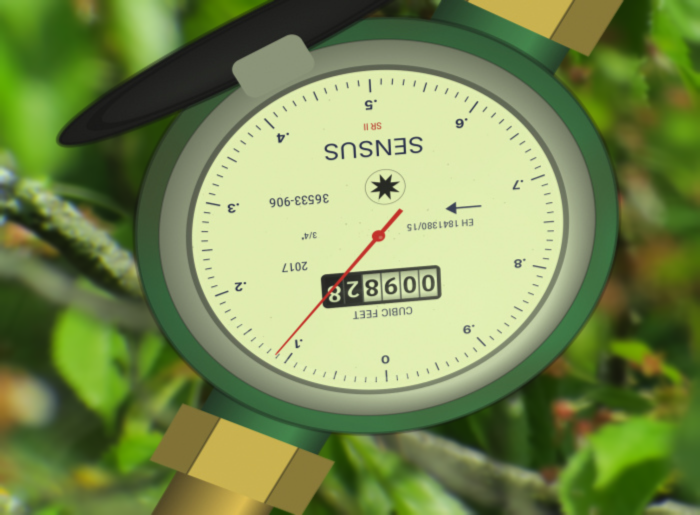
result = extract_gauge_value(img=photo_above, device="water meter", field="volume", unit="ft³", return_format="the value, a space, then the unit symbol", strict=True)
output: 9828.11 ft³
